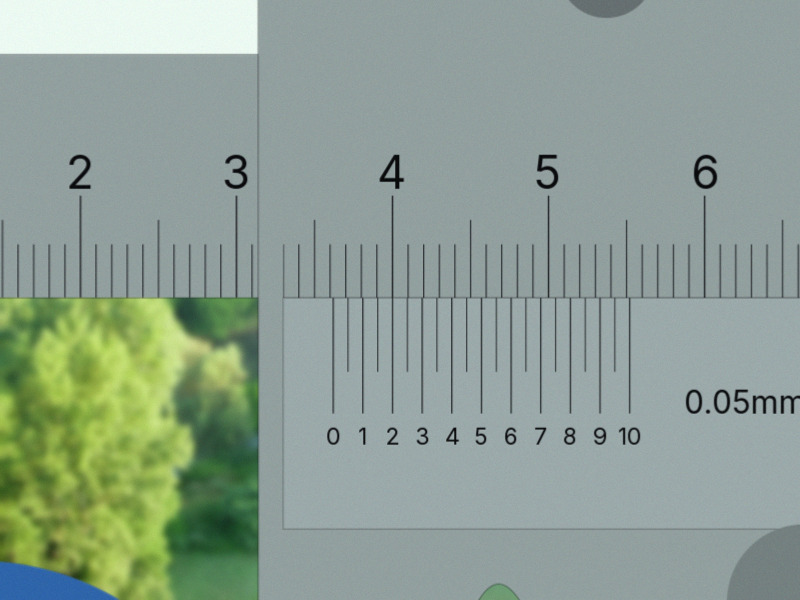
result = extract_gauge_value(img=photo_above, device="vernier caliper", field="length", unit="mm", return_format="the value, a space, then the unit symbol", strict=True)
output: 36.2 mm
